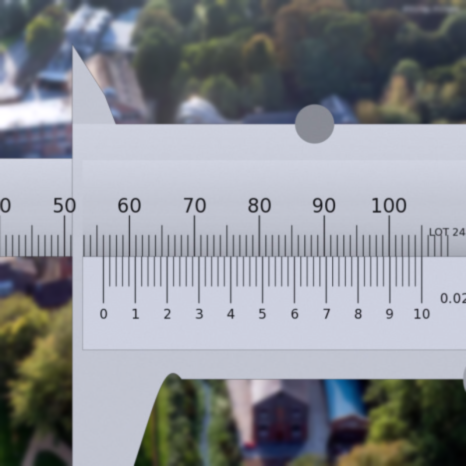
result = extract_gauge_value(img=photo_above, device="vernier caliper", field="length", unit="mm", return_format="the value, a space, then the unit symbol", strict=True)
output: 56.0 mm
